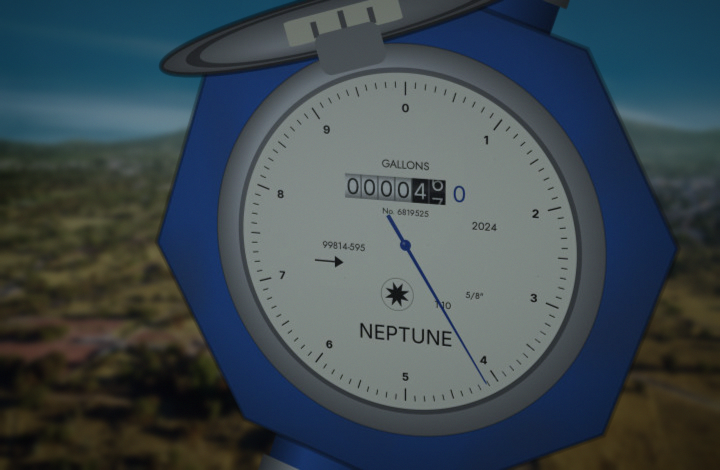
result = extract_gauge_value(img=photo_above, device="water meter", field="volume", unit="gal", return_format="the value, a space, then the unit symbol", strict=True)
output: 464.1 gal
